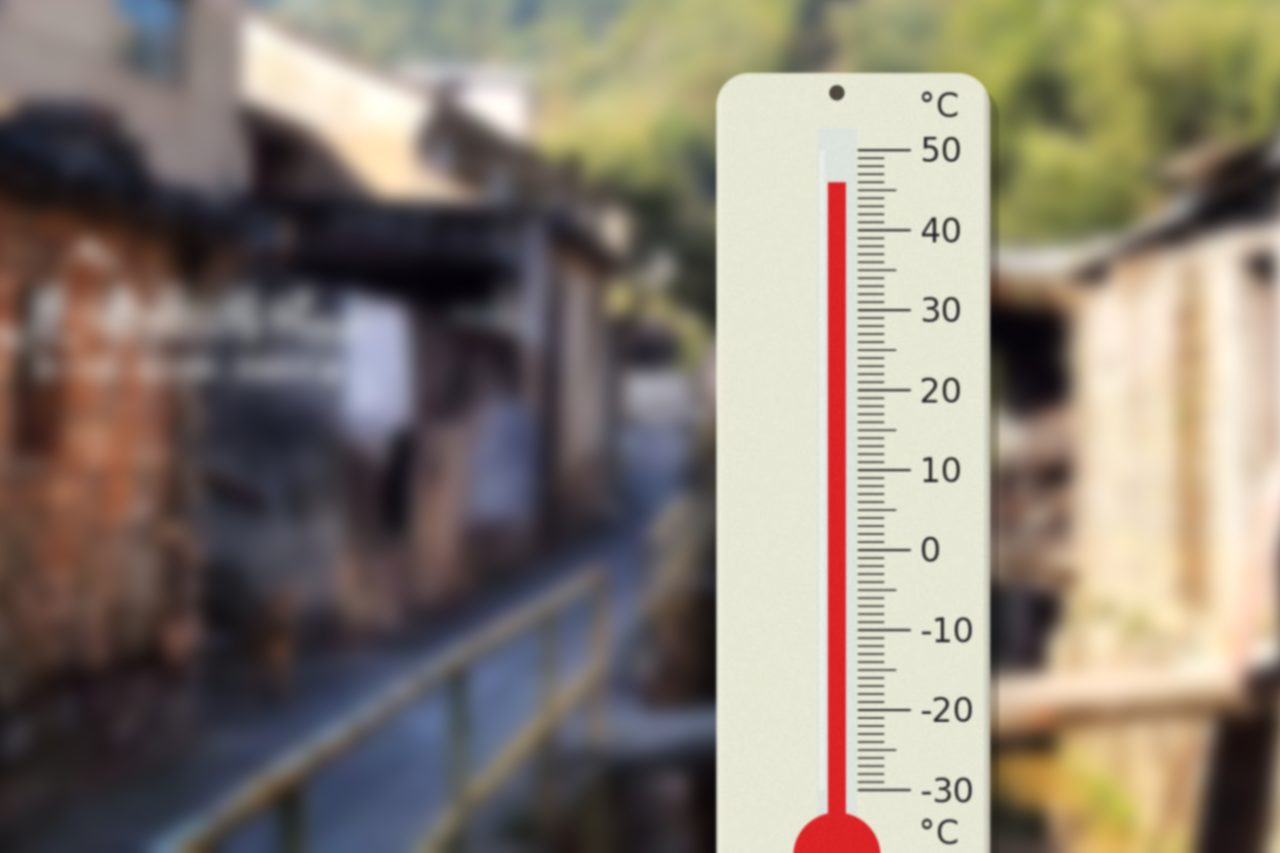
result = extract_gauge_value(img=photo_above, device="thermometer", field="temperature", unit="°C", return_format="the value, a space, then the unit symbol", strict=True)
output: 46 °C
